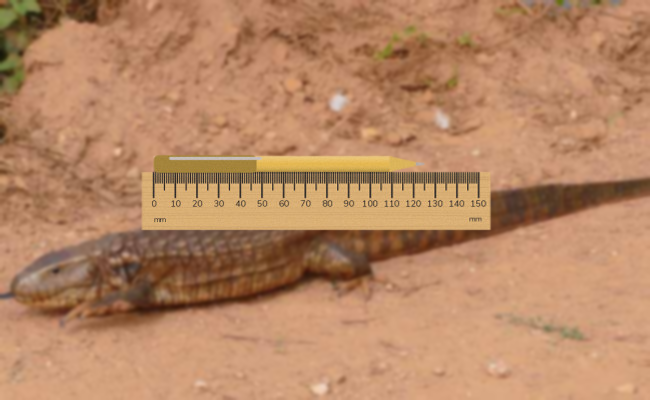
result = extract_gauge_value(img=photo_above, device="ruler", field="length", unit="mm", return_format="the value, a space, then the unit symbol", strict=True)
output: 125 mm
